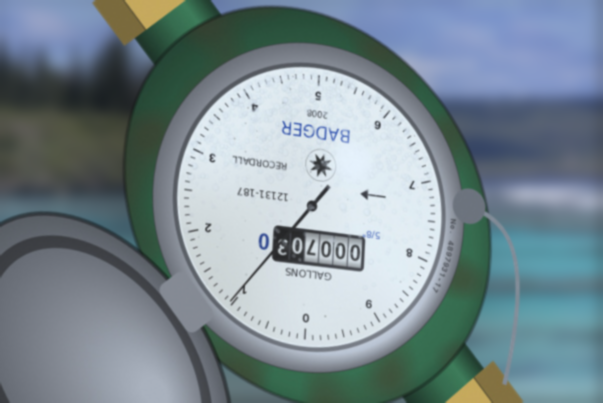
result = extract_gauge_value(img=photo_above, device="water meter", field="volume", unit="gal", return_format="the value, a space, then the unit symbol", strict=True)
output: 7031.0 gal
